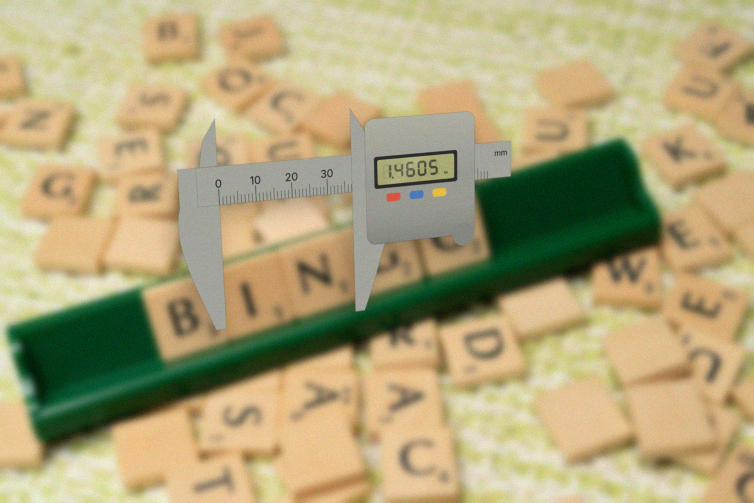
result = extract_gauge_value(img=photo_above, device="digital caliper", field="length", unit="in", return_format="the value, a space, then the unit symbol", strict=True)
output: 1.4605 in
